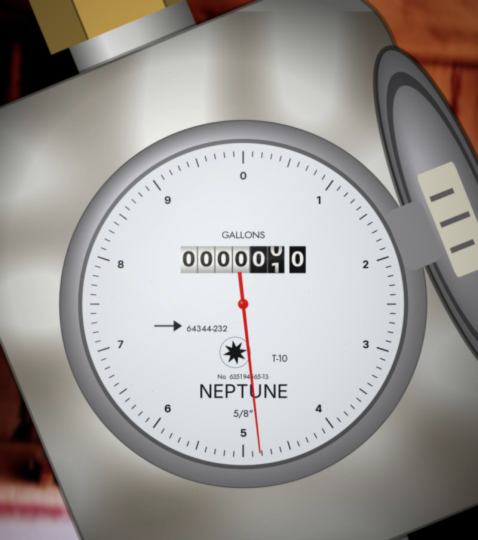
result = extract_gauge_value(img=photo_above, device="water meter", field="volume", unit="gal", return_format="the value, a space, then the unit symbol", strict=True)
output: 4.8 gal
